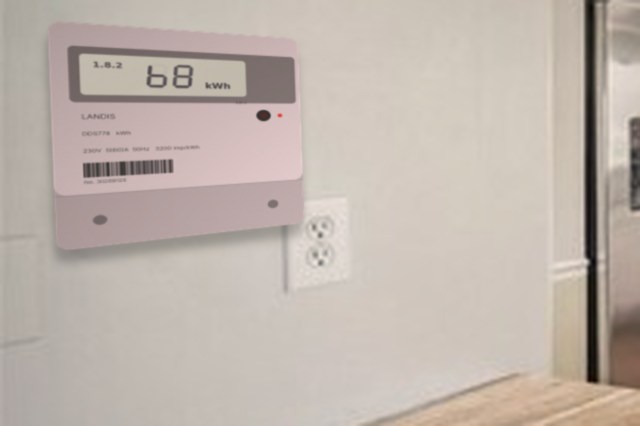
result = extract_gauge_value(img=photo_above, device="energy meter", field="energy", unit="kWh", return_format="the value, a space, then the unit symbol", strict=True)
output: 68 kWh
